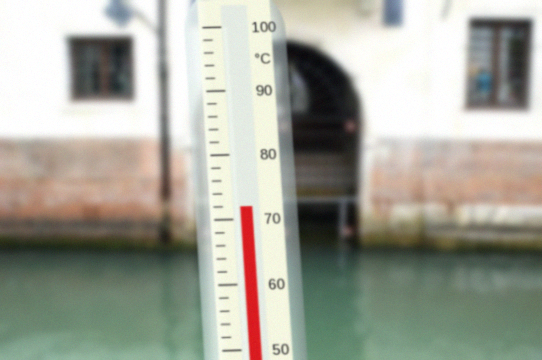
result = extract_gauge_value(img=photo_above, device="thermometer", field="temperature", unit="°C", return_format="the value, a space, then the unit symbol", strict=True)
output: 72 °C
